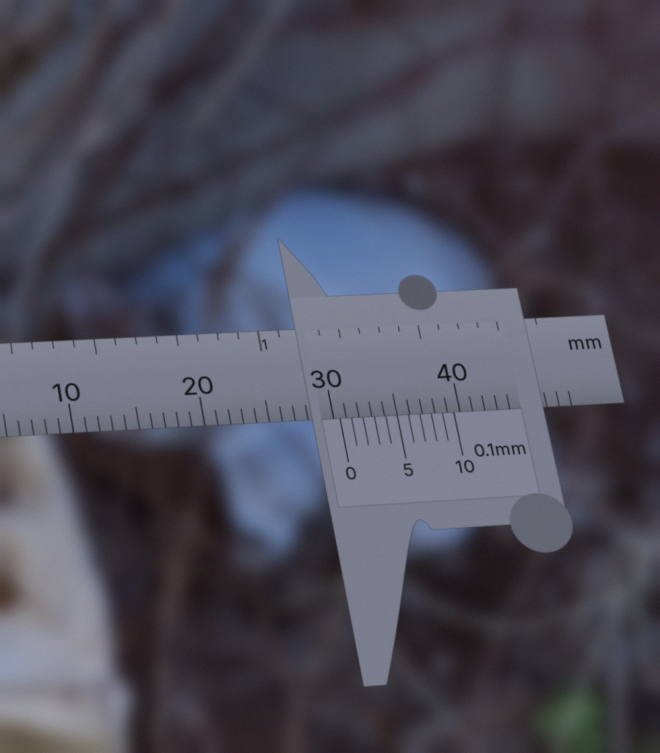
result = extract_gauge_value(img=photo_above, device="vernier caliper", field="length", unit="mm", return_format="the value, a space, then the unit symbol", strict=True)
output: 30.5 mm
